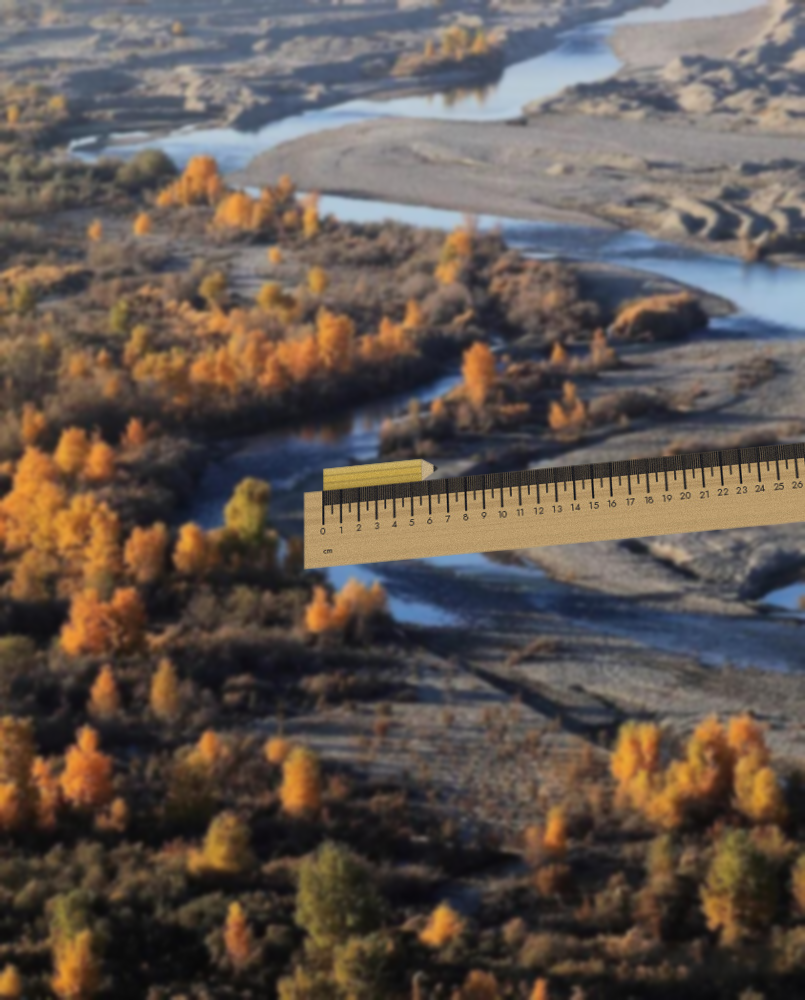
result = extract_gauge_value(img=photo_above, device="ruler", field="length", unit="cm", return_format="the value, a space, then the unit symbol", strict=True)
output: 6.5 cm
